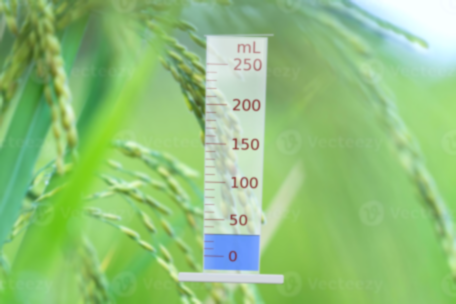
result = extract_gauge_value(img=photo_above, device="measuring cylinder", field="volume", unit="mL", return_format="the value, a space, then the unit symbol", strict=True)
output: 30 mL
